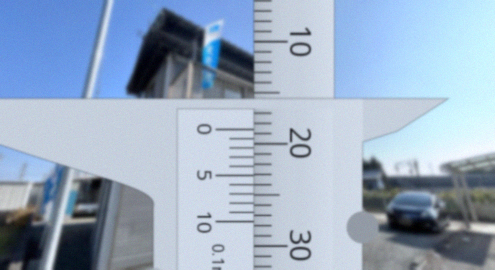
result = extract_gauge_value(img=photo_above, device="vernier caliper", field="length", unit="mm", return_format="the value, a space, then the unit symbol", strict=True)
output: 18.6 mm
